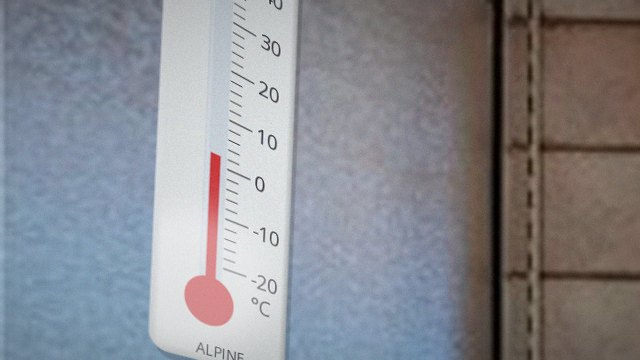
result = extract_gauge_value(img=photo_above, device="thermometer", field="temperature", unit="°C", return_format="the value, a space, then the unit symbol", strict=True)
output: 2 °C
